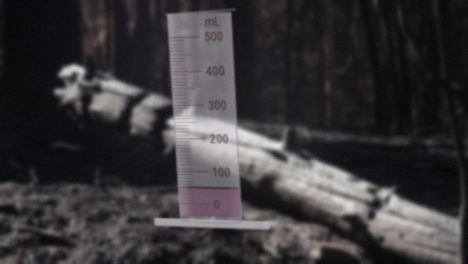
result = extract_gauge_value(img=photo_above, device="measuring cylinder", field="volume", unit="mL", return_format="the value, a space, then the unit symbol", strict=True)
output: 50 mL
